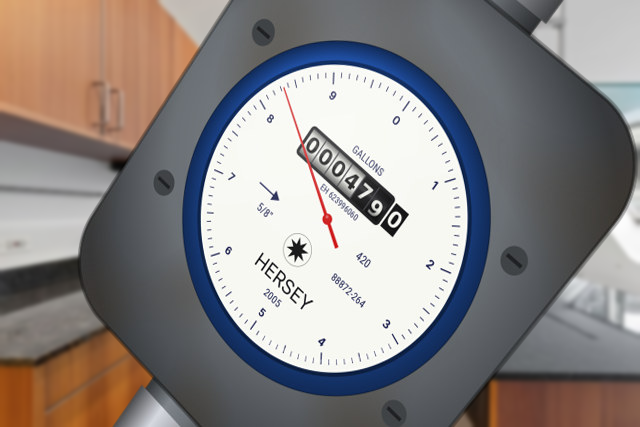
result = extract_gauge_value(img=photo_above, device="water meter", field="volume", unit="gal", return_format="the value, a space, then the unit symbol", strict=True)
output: 4788.3 gal
